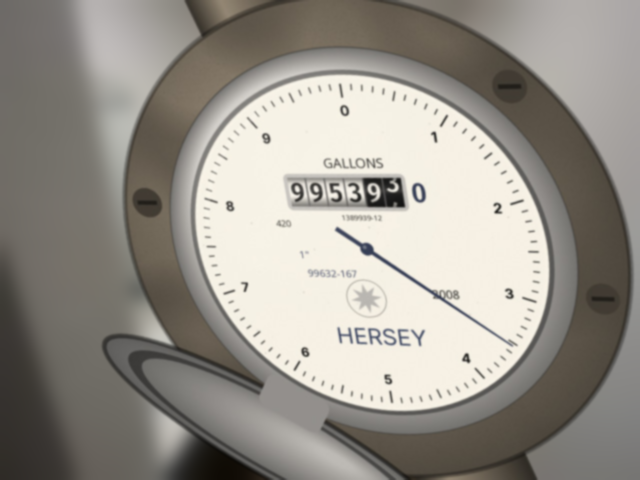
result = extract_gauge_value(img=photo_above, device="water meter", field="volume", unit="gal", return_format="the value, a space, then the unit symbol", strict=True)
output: 9953933.5 gal
